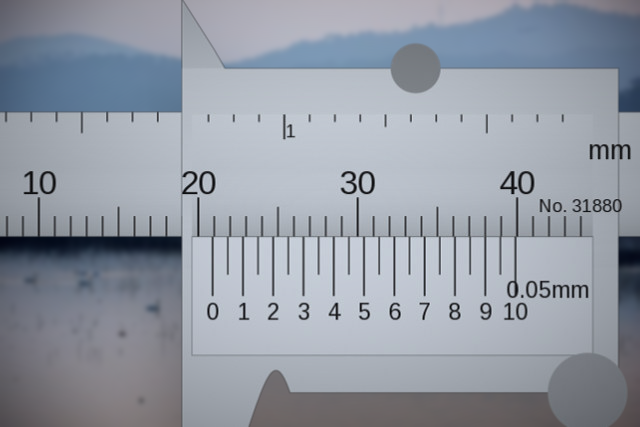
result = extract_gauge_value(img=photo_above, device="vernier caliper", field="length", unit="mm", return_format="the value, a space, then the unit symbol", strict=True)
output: 20.9 mm
